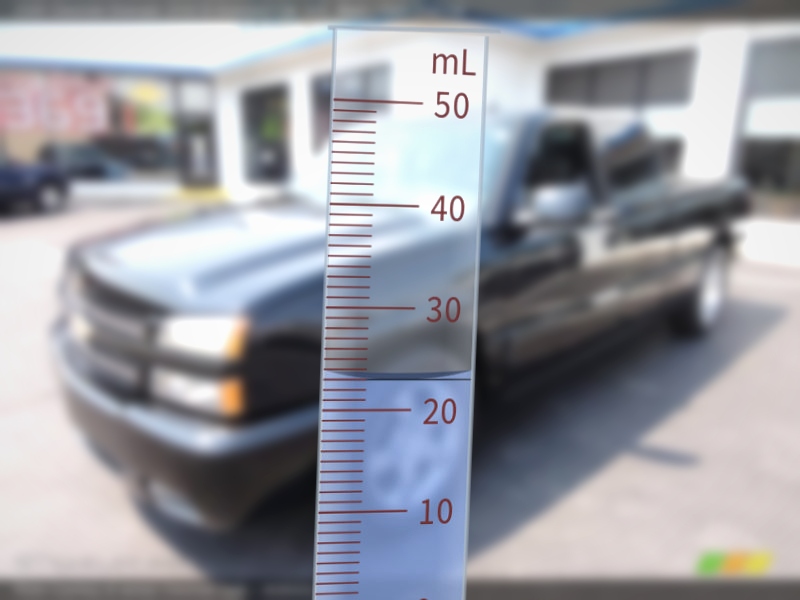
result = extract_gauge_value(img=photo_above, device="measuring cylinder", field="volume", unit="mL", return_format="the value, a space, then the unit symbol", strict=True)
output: 23 mL
